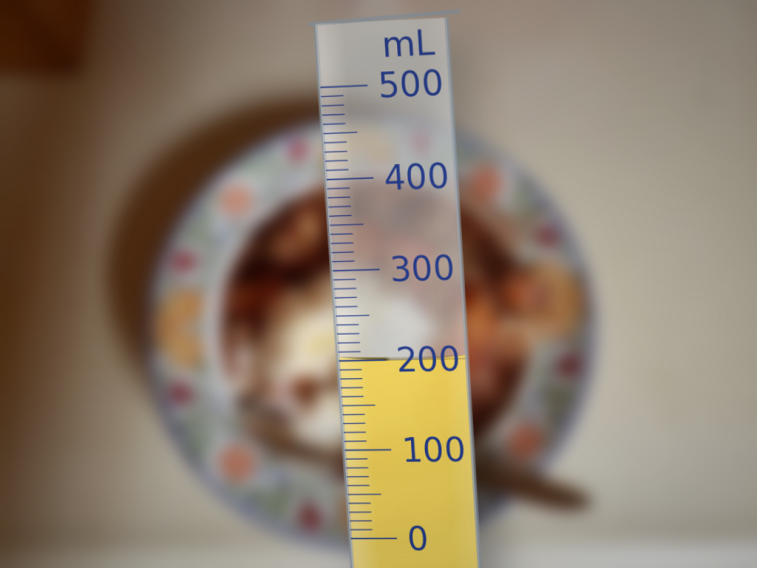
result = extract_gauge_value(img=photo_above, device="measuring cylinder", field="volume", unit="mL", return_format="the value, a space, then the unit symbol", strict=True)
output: 200 mL
